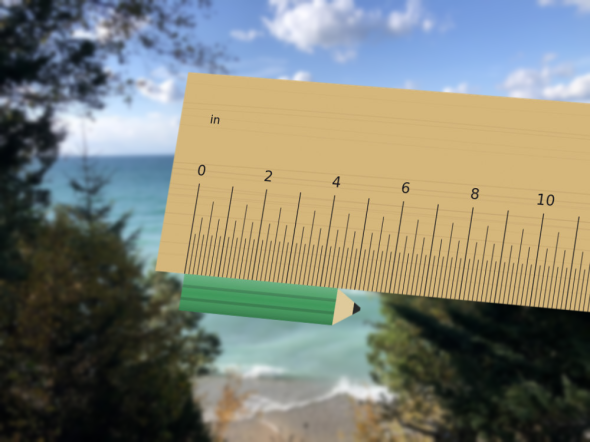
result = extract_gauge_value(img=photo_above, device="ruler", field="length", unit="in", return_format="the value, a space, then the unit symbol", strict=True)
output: 5.25 in
